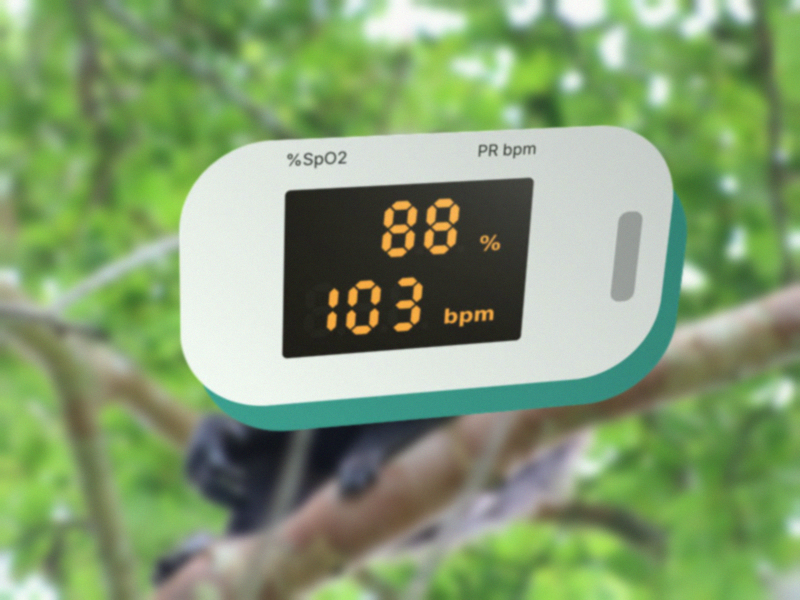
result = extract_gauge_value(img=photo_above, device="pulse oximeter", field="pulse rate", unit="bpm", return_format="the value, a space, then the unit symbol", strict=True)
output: 103 bpm
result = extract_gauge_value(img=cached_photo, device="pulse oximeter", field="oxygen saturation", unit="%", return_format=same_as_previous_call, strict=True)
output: 88 %
